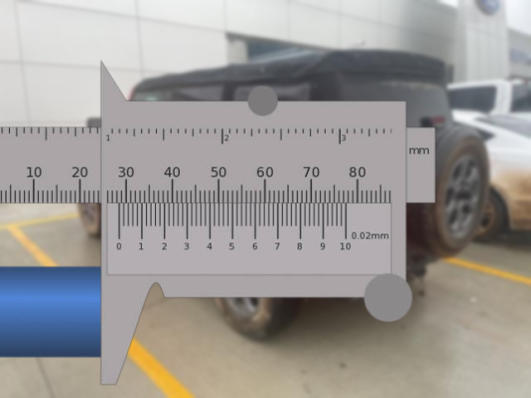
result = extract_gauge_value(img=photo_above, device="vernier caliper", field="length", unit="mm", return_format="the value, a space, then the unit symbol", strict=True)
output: 28.5 mm
